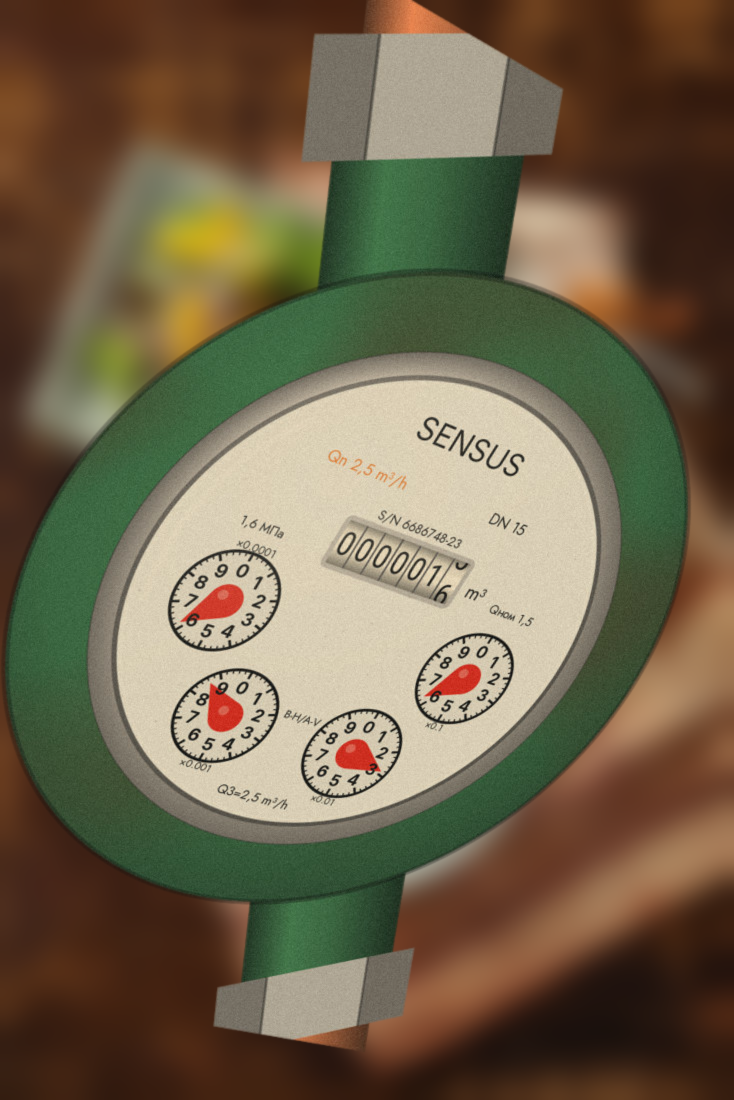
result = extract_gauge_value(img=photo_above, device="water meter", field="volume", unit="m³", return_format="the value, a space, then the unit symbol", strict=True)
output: 15.6286 m³
